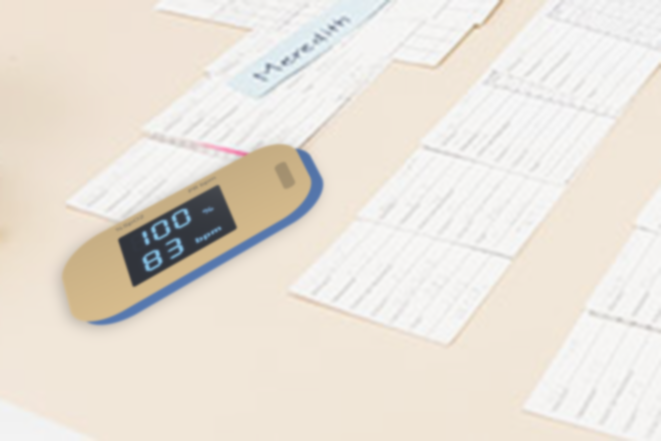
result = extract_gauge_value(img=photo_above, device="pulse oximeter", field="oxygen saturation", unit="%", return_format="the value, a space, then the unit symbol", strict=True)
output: 100 %
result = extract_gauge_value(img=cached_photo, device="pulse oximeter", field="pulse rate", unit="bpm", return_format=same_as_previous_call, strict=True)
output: 83 bpm
